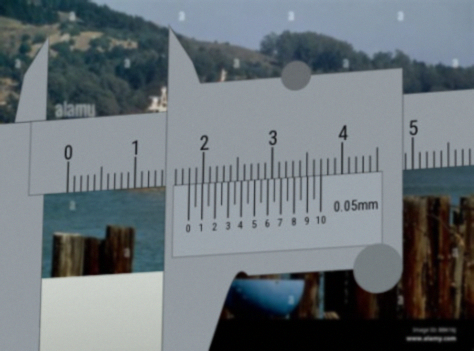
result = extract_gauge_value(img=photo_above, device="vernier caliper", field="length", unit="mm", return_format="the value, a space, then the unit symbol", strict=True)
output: 18.0 mm
